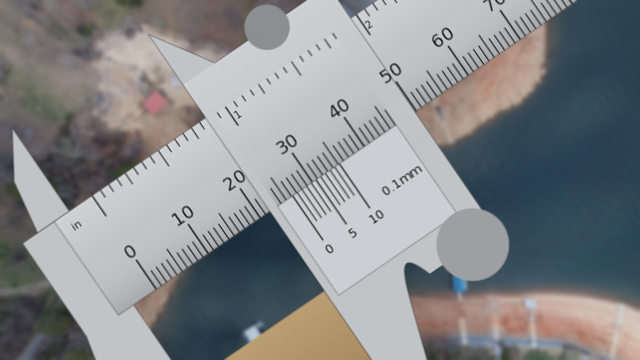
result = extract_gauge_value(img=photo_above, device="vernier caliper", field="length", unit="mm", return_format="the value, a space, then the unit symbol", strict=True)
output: 26.2 mm
